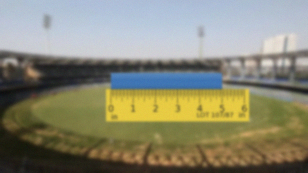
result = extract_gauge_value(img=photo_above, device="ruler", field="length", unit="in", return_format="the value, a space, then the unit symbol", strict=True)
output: 5 in
